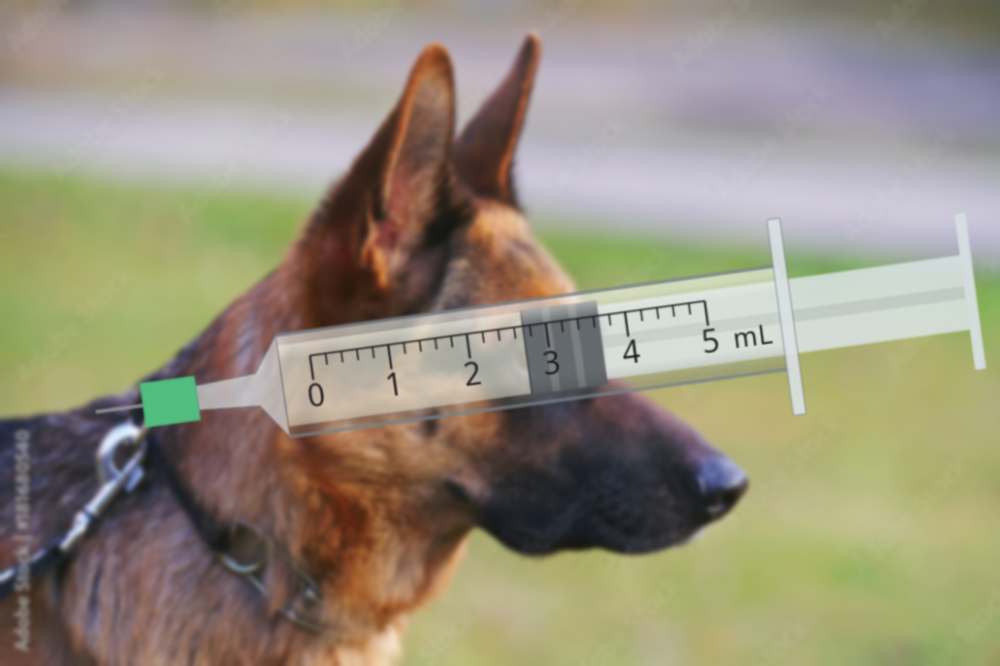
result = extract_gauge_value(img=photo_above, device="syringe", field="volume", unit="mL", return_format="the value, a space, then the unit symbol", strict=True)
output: 2.7 mL
